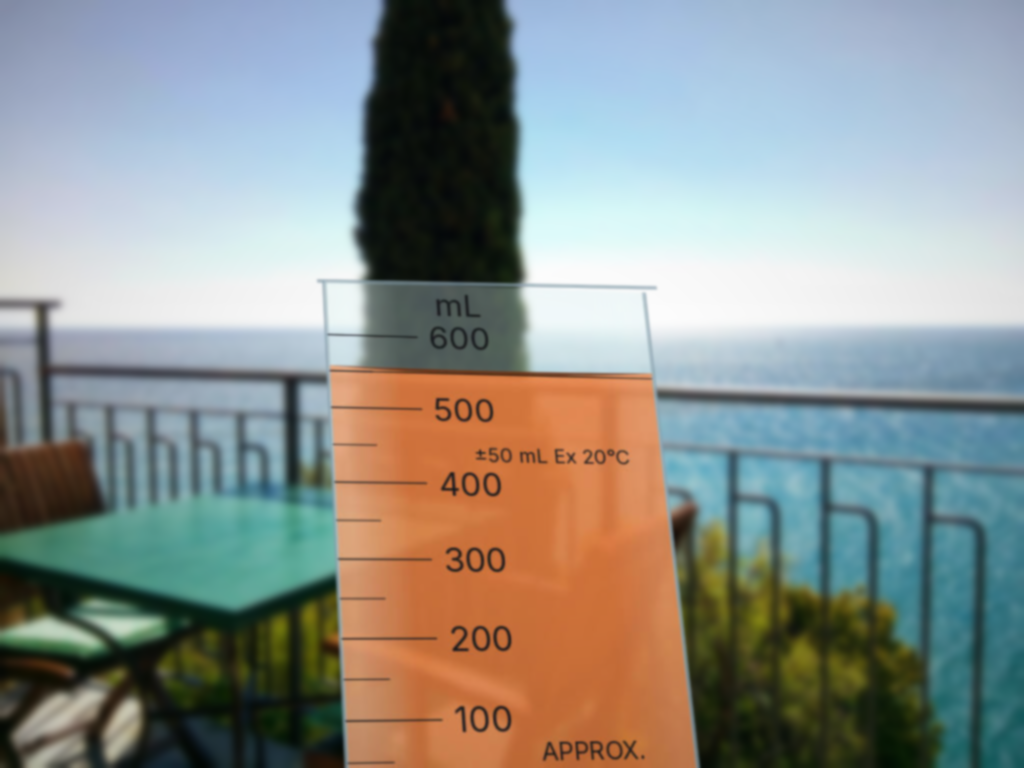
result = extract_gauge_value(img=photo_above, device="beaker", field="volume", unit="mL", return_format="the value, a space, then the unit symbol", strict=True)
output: 550 mL
